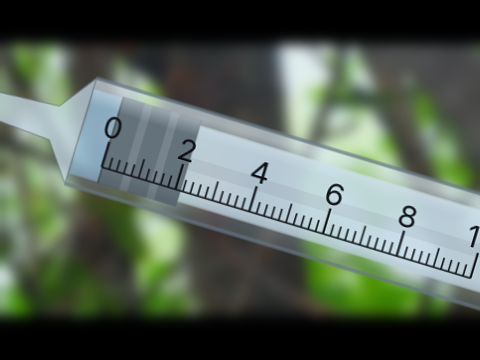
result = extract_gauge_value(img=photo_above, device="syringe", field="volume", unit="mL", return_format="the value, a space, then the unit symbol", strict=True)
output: 0 mL
